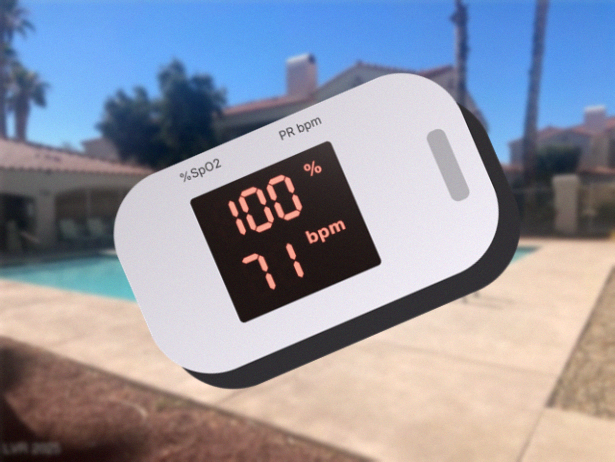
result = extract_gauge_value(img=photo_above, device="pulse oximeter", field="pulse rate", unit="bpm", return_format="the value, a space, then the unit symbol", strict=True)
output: 71 bpm
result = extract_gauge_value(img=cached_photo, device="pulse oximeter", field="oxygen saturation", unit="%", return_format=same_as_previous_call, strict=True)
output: 100 %
